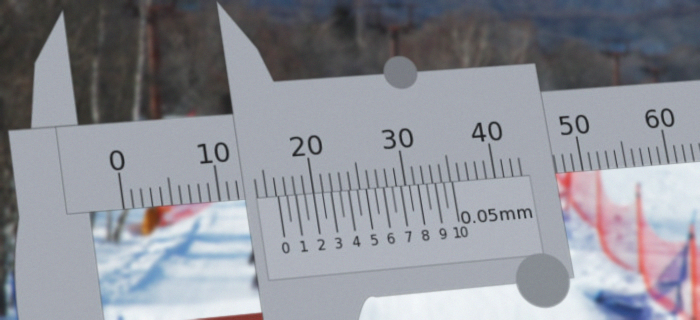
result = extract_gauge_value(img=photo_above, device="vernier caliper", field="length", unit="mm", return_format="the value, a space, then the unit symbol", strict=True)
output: 16.2 mm
